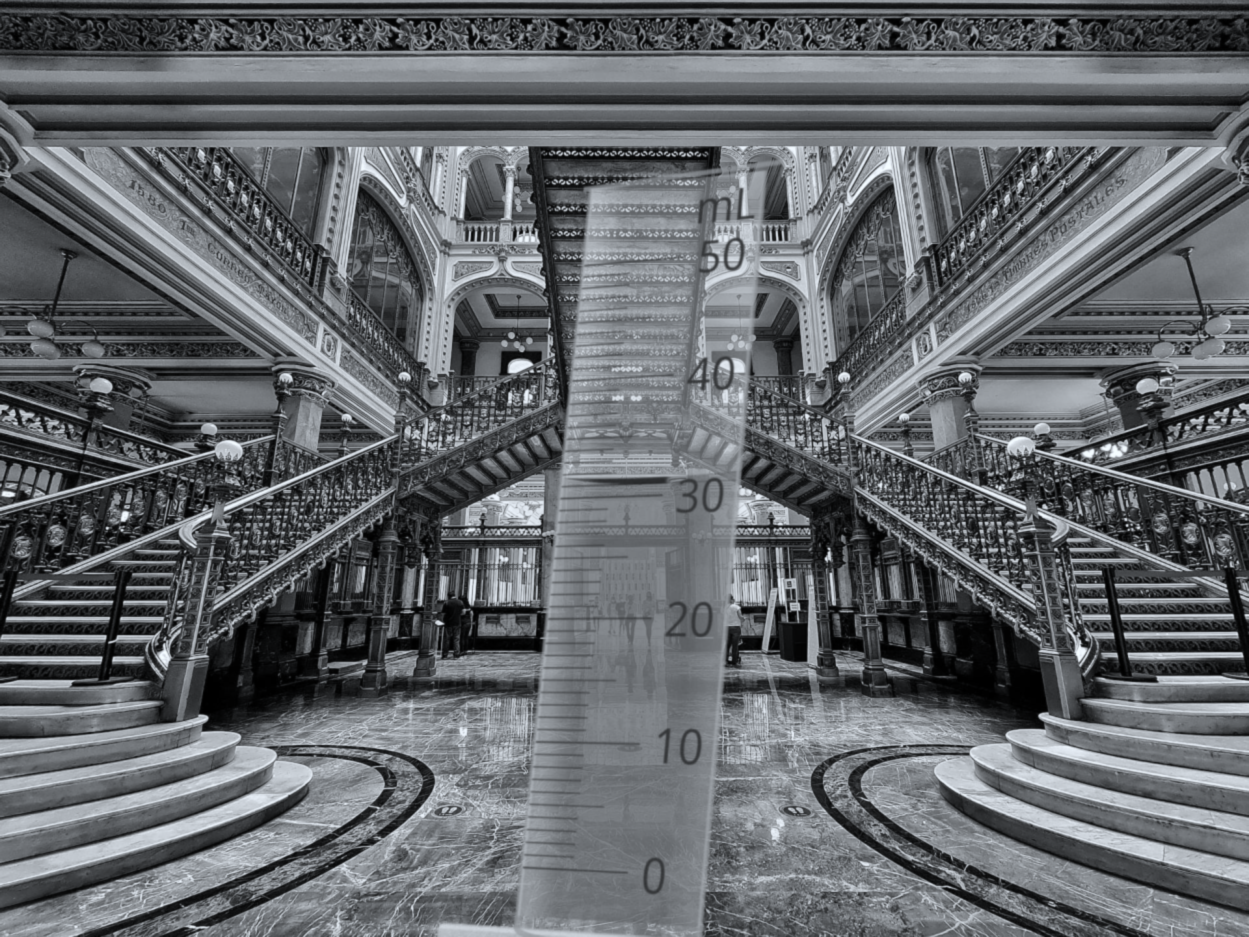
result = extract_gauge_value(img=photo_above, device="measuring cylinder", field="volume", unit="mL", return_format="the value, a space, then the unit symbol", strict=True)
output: 31 mL
